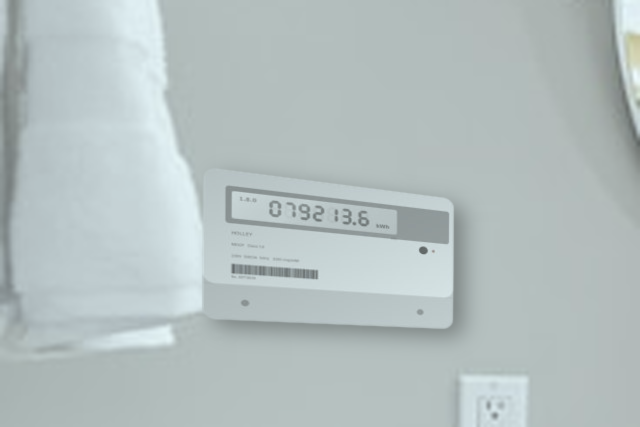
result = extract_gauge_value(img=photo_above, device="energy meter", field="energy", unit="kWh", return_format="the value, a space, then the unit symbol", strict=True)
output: 79213.6 kWh
